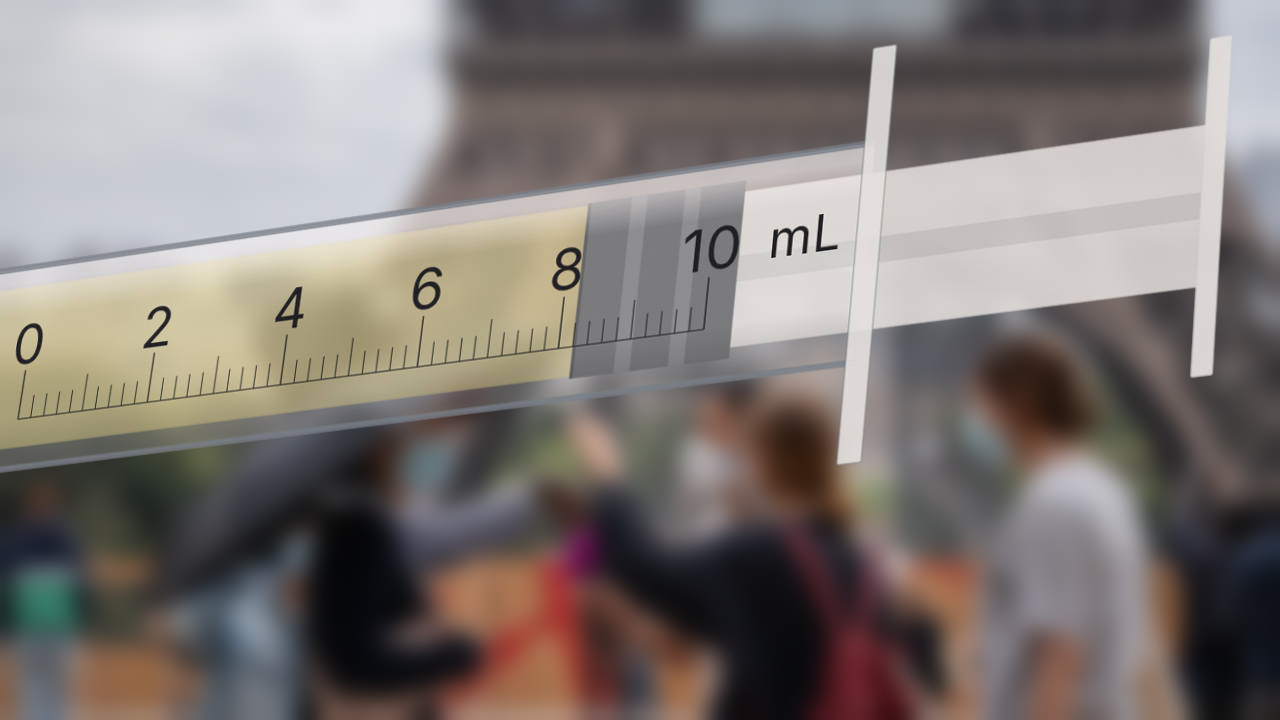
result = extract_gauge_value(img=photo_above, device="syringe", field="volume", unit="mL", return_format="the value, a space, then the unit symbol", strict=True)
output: 8.2 mL
